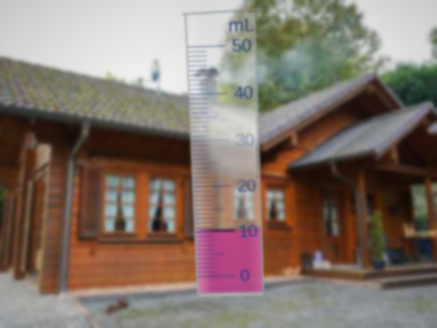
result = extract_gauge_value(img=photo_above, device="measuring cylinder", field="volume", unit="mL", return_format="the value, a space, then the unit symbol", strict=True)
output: 10 mL
